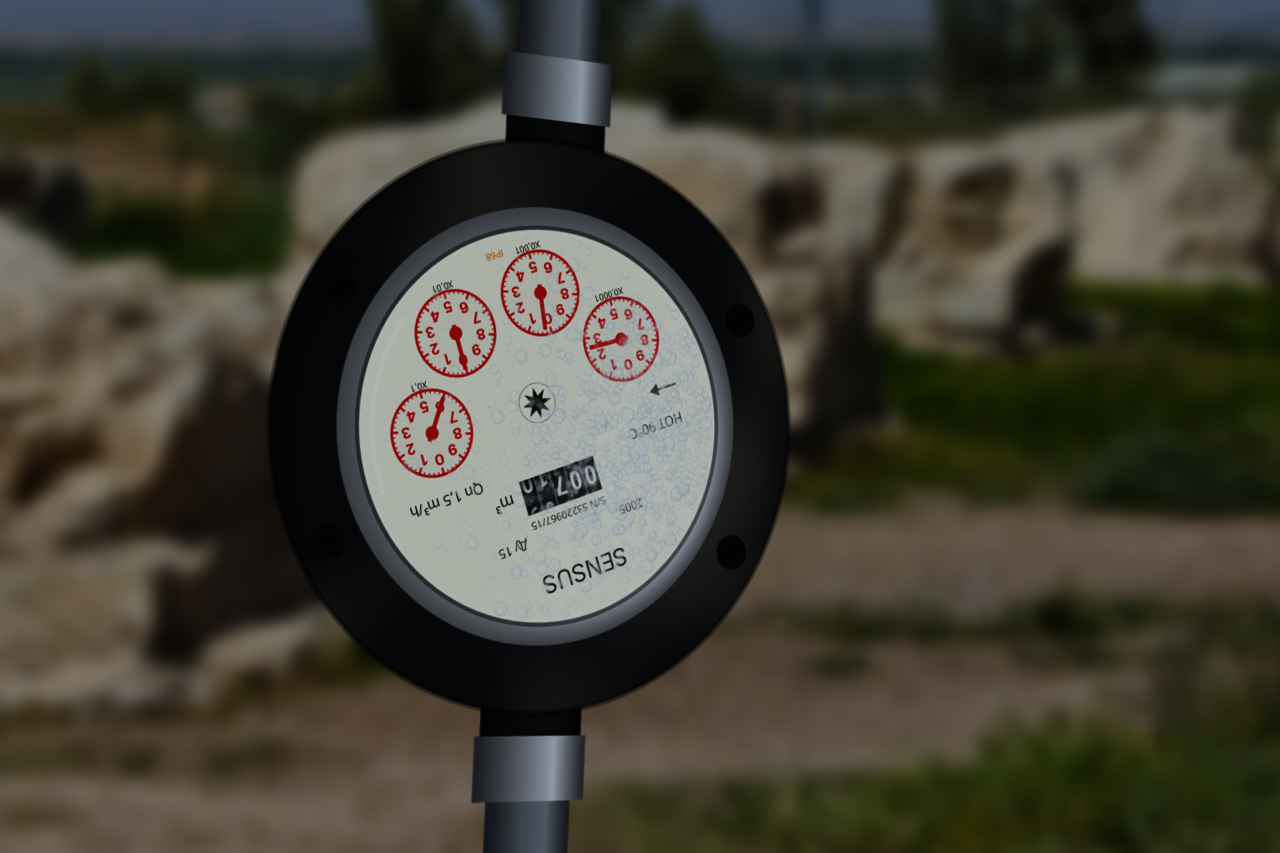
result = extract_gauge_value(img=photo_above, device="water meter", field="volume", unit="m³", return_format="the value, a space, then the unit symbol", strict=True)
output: 709.6002 m³
